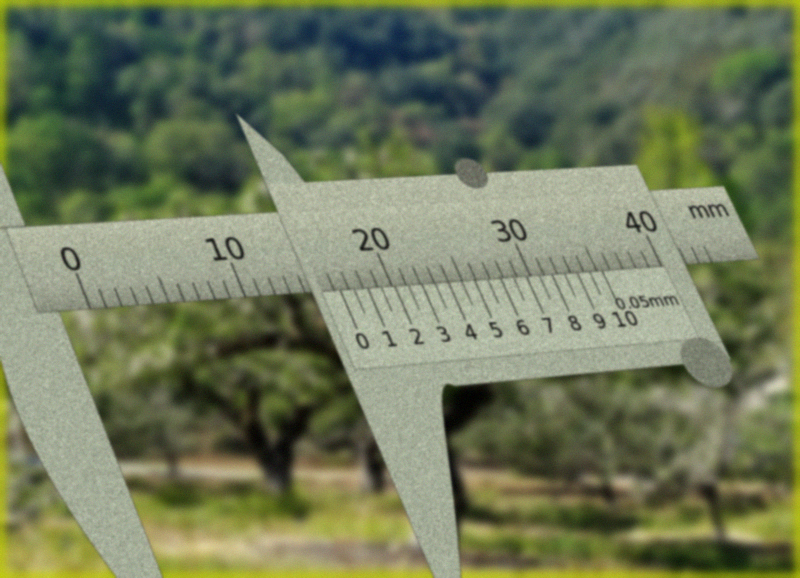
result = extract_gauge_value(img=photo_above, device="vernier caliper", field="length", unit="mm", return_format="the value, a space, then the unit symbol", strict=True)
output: 16.4 mm
